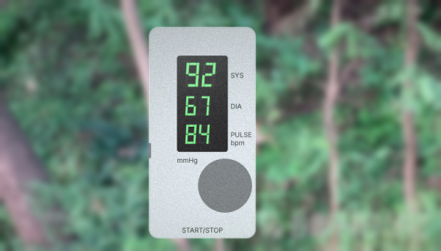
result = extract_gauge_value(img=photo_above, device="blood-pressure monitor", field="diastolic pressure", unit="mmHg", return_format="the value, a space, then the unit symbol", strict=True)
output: 67 mmHg
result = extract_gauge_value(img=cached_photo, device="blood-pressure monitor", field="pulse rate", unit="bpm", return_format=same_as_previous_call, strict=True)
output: 84 bpm
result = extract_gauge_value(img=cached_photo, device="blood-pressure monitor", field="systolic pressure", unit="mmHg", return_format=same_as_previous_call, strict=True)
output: 92 mmHg
